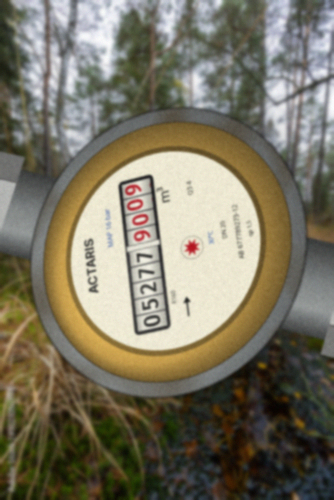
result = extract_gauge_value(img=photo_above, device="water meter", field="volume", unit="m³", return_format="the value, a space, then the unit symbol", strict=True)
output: 5277.9009 m³
